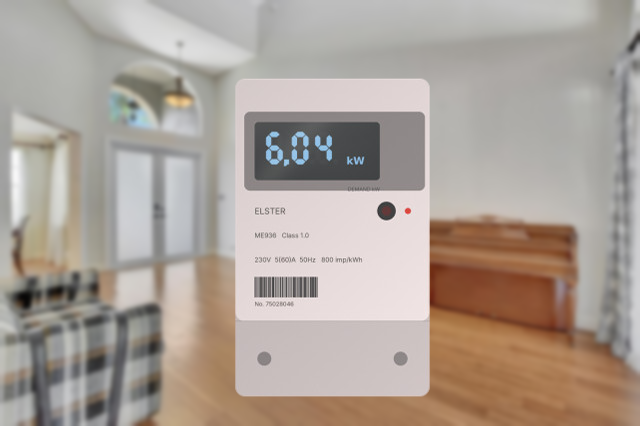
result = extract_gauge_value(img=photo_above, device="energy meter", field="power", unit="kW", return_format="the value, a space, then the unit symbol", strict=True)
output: 6.04 kW
